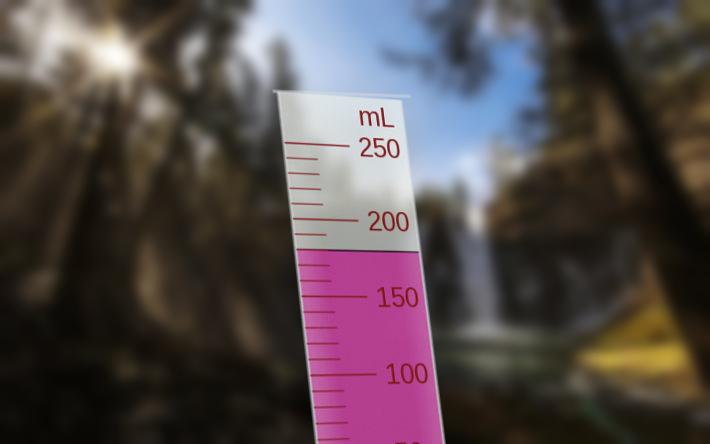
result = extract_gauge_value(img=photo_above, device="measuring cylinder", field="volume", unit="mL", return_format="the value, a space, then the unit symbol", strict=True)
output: 180 mL
